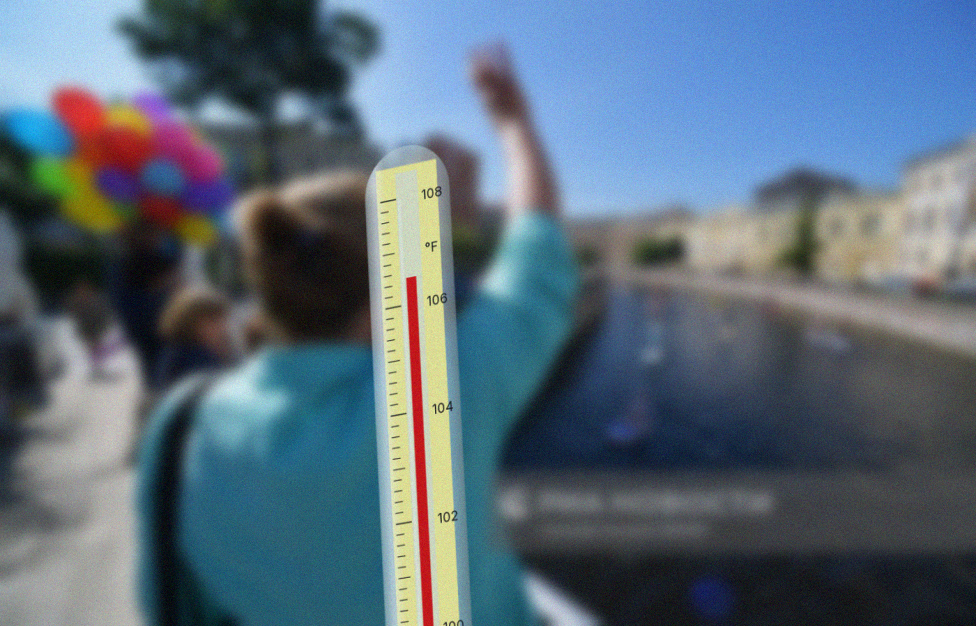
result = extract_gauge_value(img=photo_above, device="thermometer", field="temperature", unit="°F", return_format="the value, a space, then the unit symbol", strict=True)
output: 106.5 °F
